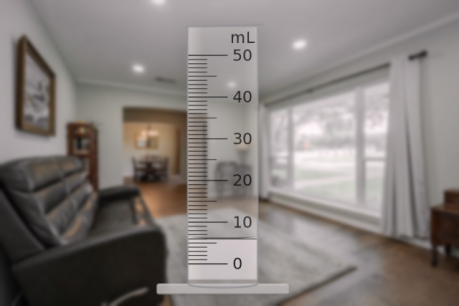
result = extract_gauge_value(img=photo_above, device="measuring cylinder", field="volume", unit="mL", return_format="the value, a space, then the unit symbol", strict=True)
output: 6 mL
